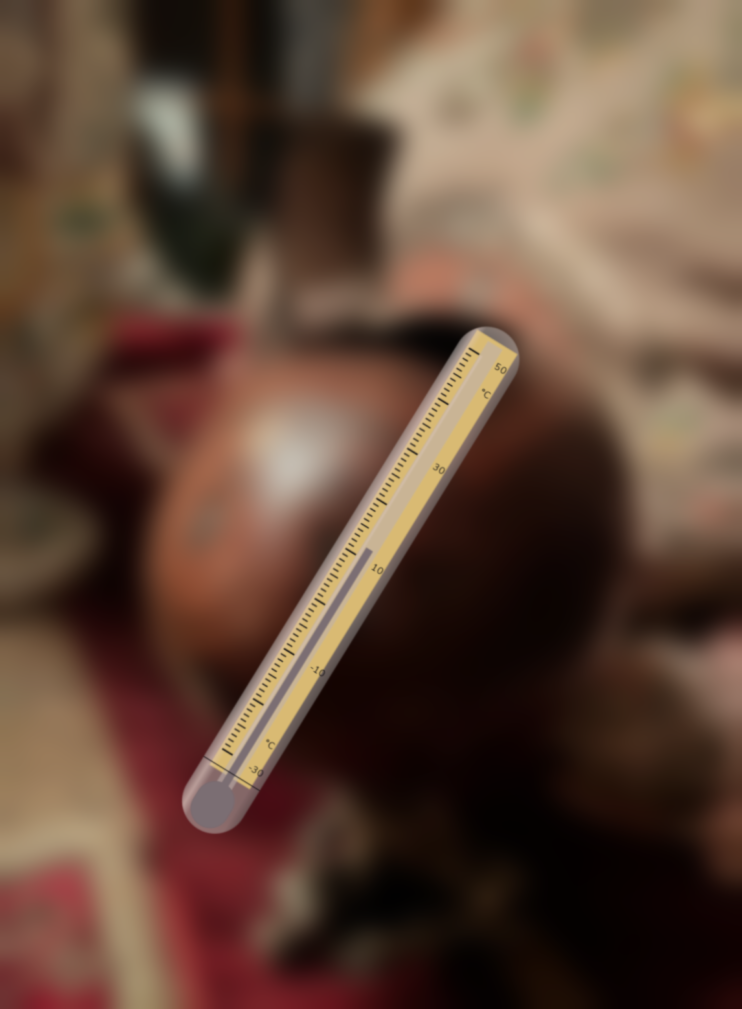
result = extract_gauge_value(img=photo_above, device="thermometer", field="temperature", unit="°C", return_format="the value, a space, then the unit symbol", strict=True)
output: 12 °C
